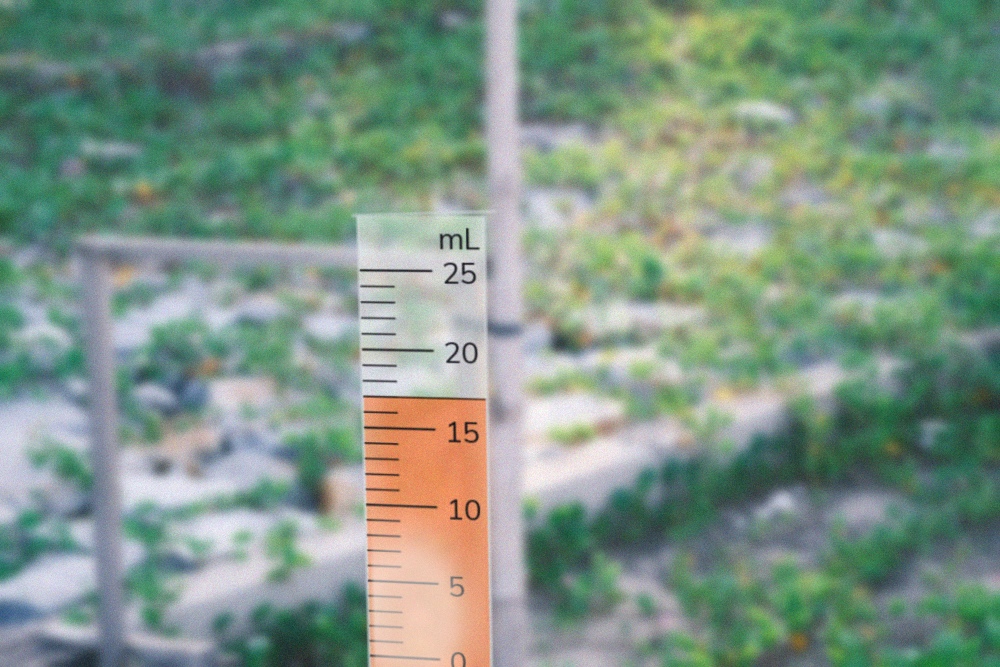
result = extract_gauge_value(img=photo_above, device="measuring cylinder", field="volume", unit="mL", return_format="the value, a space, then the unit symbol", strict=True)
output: 17 mL
